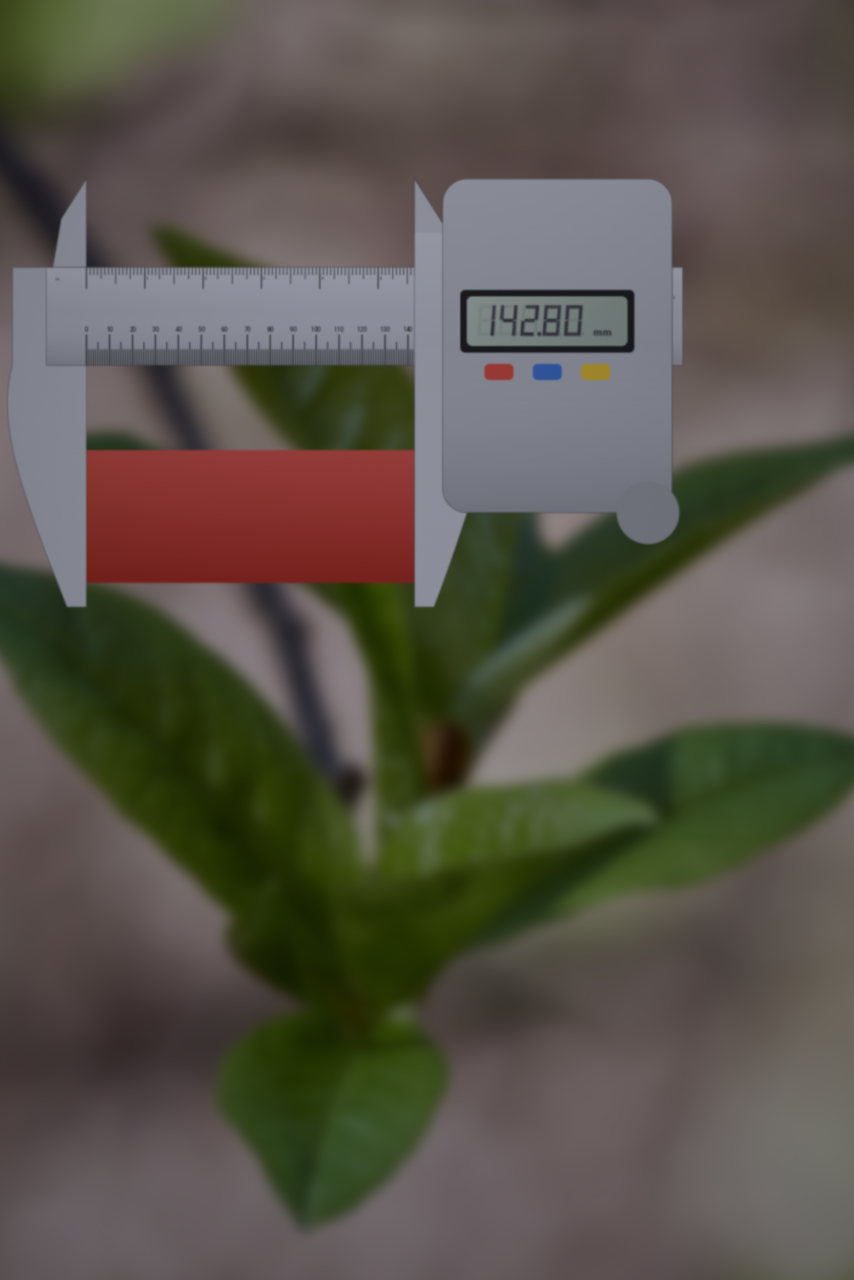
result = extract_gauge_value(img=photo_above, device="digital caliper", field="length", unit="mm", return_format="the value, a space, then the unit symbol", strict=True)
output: 142.80 mm
